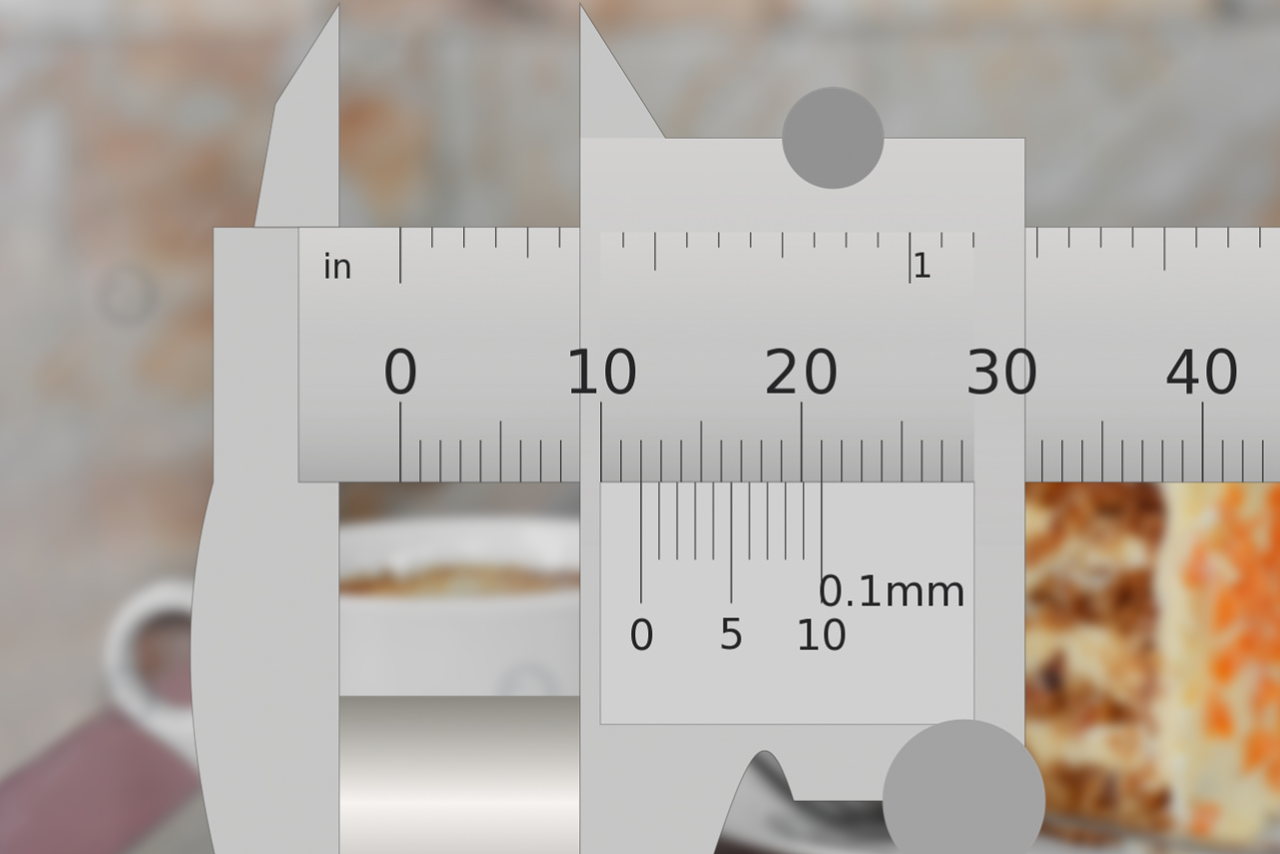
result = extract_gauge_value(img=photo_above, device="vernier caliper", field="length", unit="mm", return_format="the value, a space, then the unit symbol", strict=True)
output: 12.0 mm
